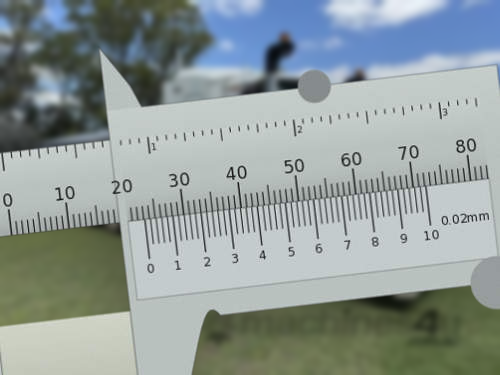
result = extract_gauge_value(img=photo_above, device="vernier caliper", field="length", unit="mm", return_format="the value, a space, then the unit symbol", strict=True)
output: 23.2 mm
